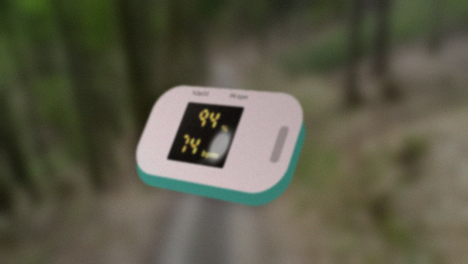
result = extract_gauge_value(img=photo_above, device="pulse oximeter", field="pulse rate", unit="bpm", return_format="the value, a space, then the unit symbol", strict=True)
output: 74 bpm
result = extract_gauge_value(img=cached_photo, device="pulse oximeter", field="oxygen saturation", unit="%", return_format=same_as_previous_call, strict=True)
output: 94 %
